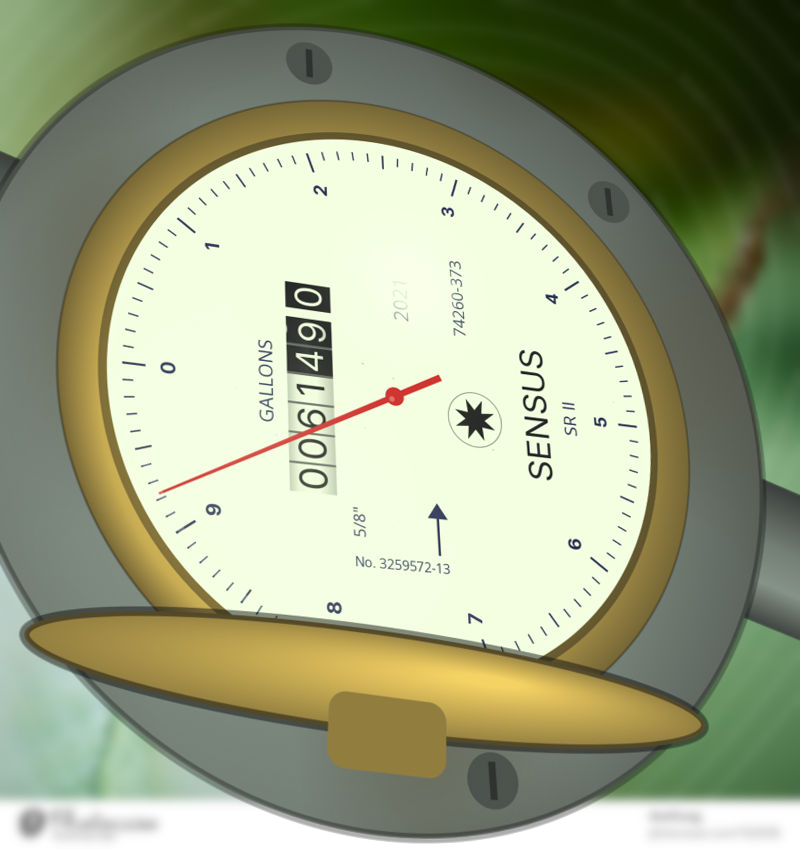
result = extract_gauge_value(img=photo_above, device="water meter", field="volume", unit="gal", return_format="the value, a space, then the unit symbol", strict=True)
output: 61489.2 gal
